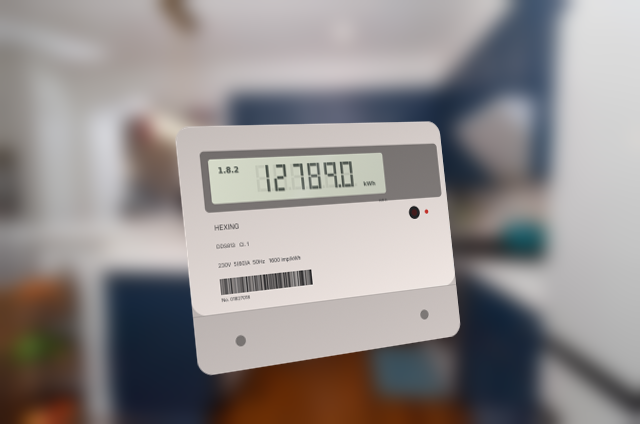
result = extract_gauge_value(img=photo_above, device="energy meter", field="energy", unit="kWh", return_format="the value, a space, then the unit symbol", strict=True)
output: 12789.0 kWh
